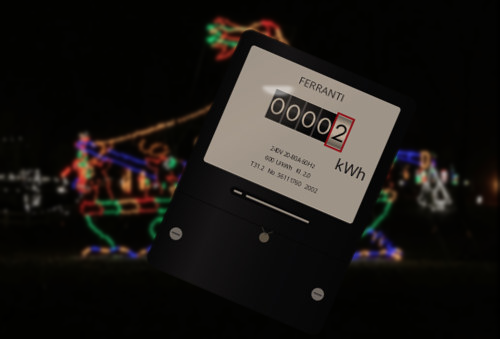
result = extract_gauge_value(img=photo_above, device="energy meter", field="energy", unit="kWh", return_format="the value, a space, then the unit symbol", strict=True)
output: 0.2 kWh
